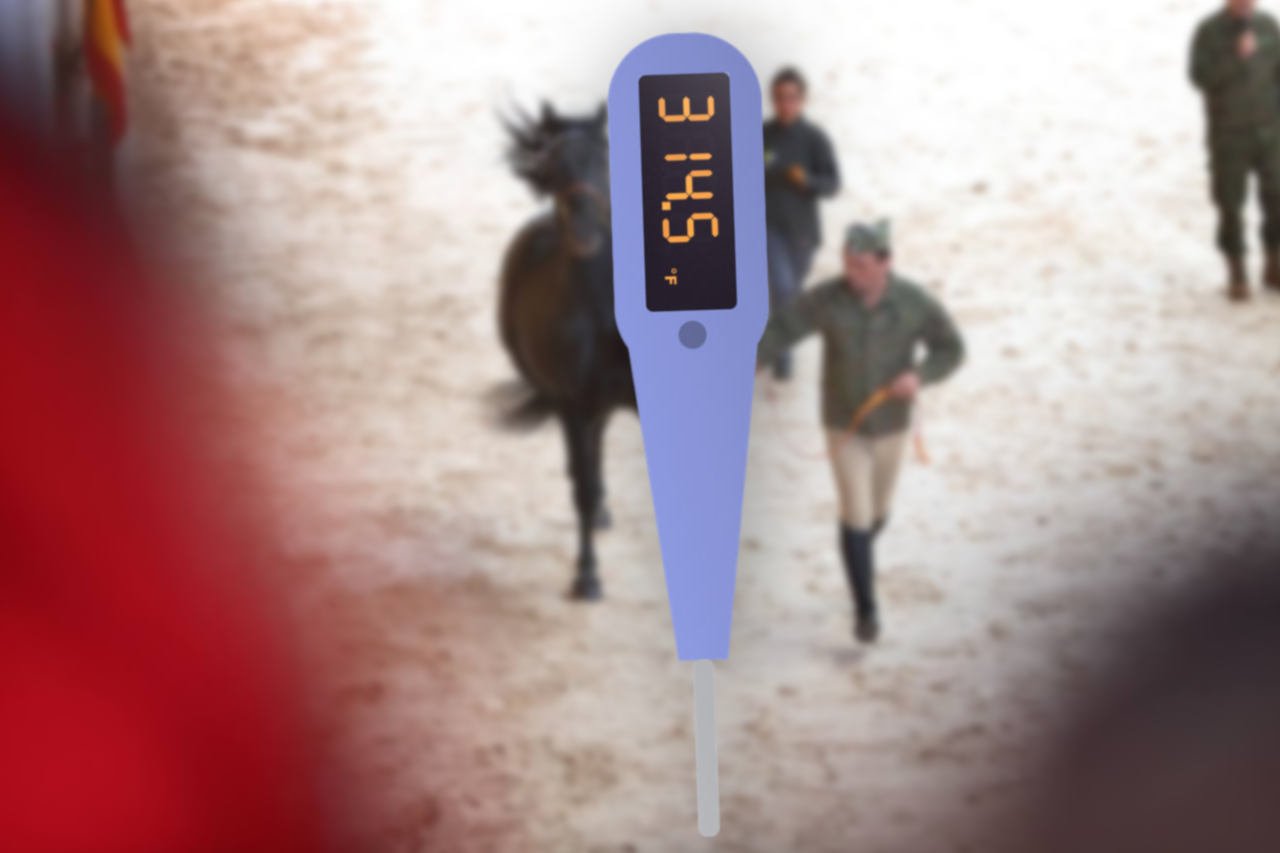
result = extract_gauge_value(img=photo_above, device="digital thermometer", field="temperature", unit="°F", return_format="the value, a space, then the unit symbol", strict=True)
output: 314.5 °F
